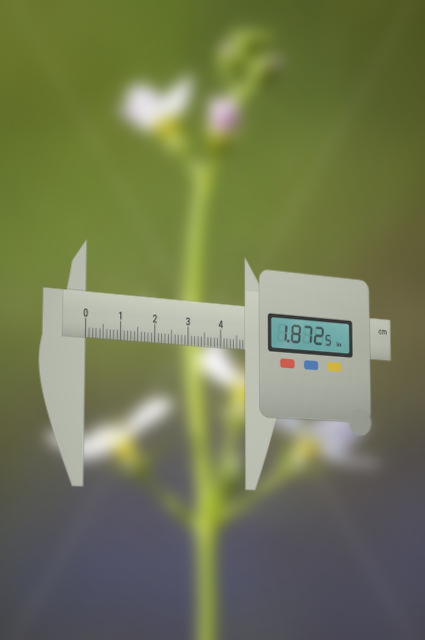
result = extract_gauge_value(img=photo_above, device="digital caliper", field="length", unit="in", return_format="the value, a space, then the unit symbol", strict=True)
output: 1.8725 in
